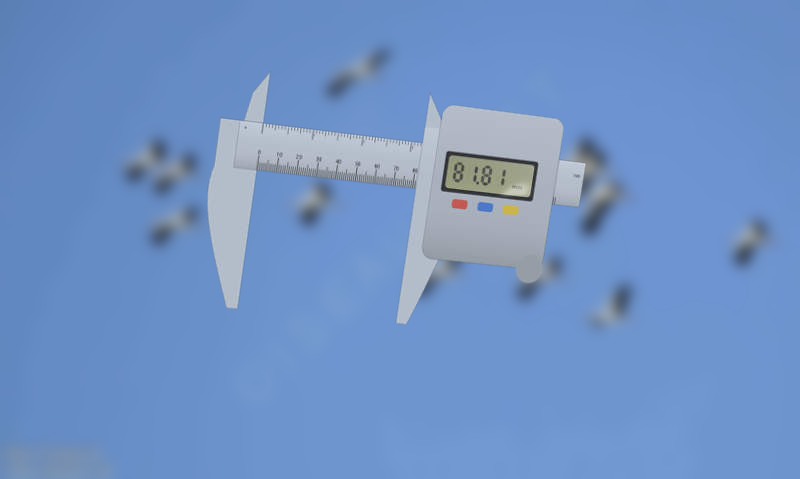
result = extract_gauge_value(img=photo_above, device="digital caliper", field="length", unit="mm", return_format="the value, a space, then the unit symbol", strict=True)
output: 81.81 mm
